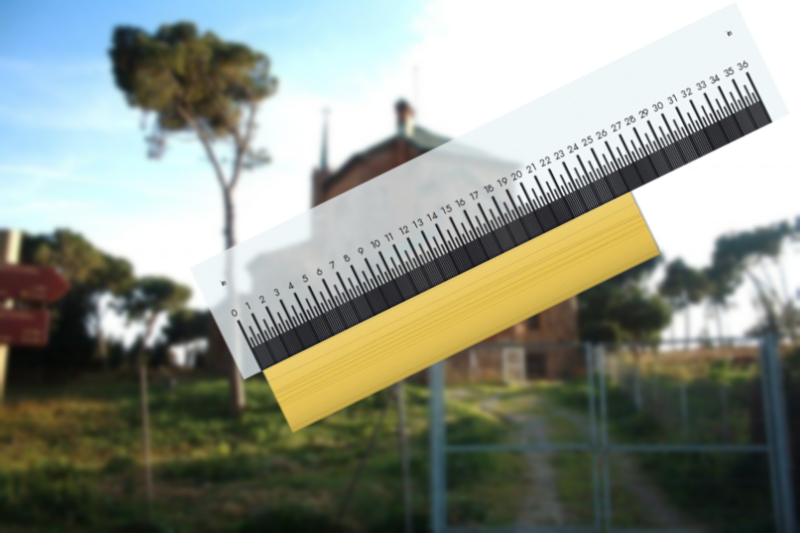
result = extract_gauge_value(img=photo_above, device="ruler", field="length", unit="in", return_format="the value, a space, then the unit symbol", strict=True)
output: 26 in
